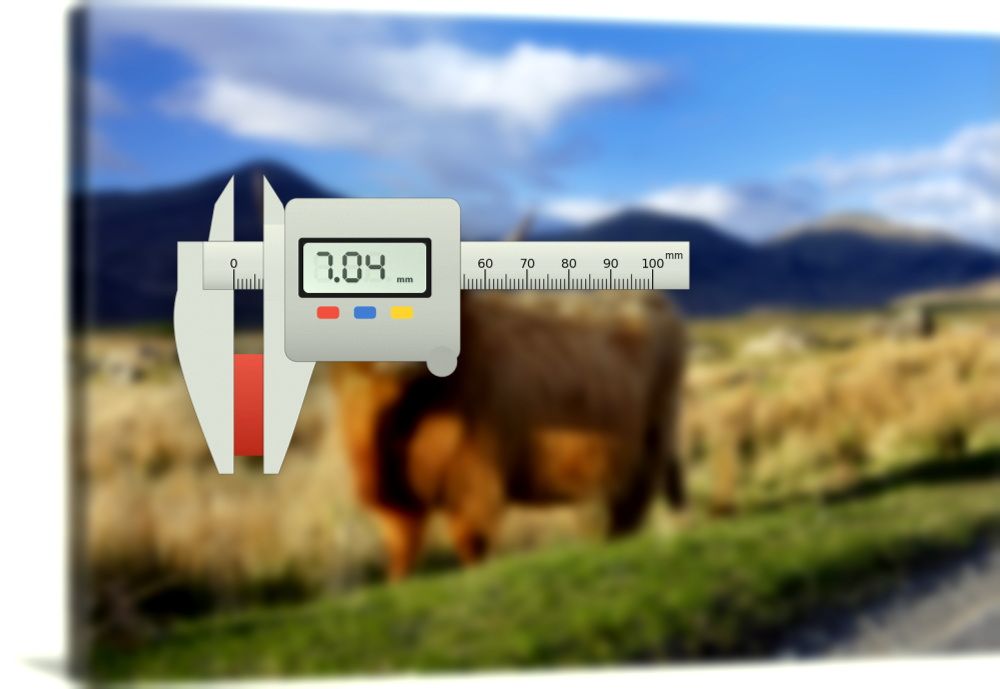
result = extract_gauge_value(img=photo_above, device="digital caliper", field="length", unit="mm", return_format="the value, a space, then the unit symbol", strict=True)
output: 7.04 mm
